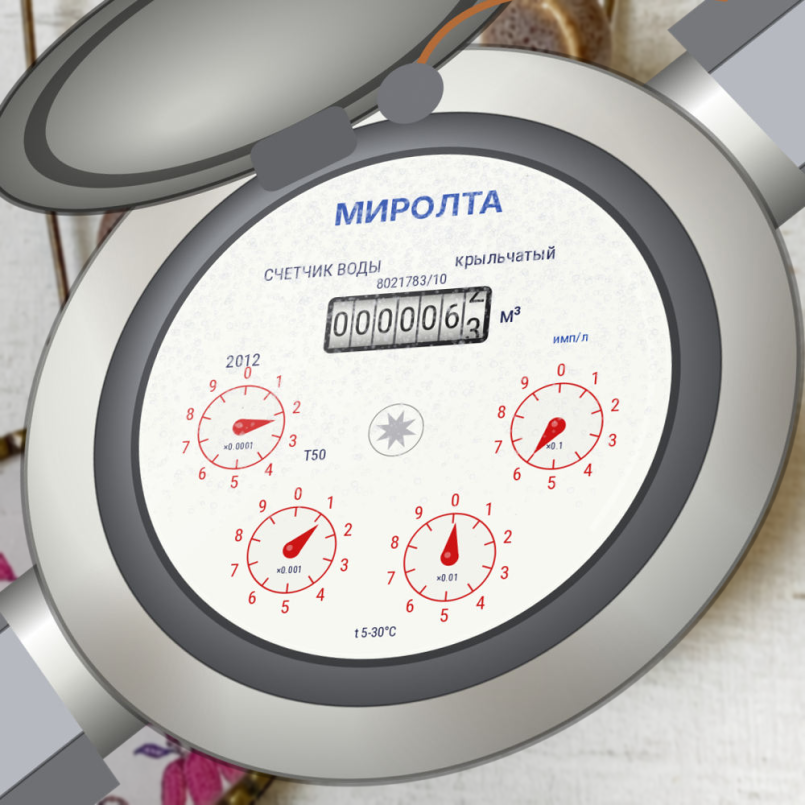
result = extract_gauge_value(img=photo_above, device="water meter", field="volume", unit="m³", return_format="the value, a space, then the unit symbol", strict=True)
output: 62.6012 m³
